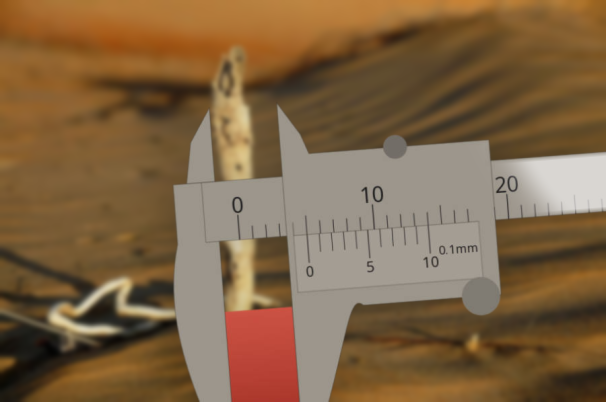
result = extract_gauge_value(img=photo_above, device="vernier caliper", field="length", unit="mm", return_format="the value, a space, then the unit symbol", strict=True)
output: 5.0 mm
